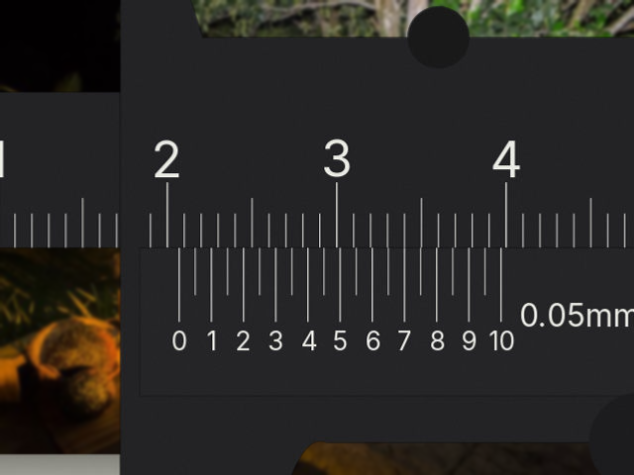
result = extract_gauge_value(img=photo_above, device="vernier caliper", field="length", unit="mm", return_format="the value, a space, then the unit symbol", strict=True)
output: 20.7 mm
